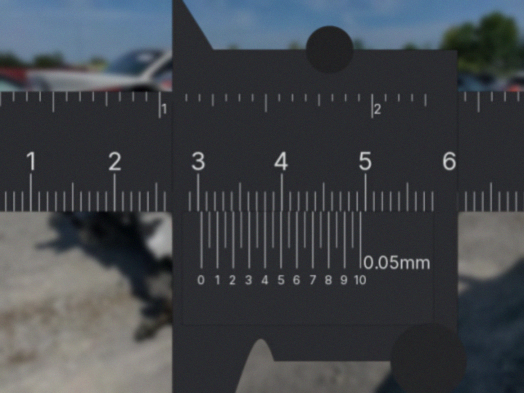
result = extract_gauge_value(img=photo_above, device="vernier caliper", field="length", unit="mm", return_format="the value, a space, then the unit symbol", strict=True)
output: 30.4 mm
